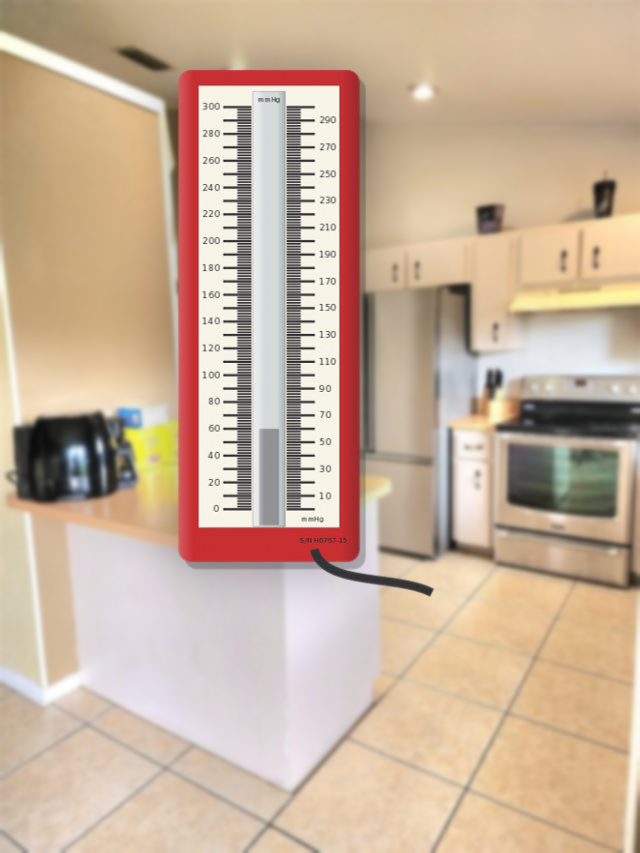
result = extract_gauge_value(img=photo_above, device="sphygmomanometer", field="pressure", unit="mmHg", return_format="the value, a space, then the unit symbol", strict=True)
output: 60 mmHg
